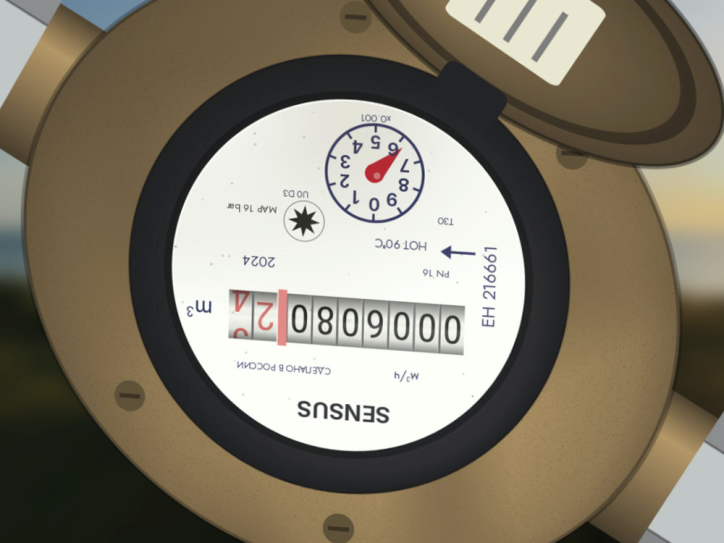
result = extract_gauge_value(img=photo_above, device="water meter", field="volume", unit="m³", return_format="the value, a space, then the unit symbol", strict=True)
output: 6080.236 m³
